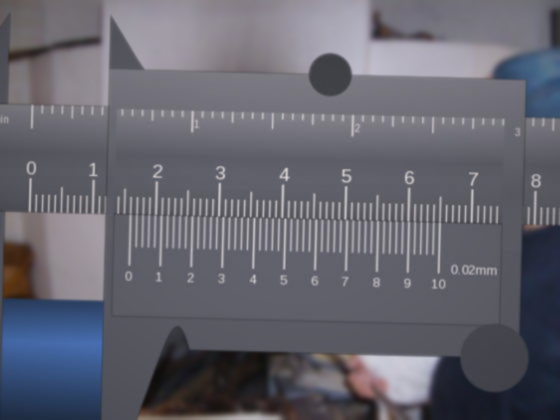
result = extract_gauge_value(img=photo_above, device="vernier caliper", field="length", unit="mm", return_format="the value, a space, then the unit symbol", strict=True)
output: 16.0 mm
